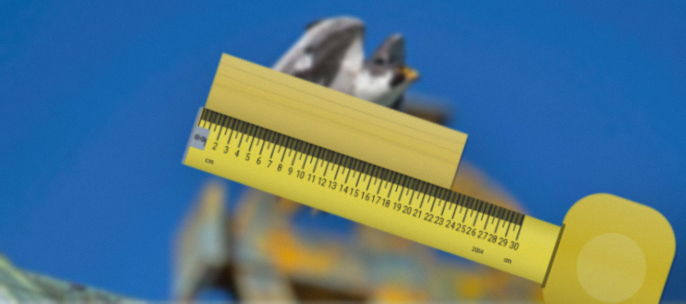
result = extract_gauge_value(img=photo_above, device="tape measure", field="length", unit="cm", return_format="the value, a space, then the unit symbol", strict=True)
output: 23 cm
